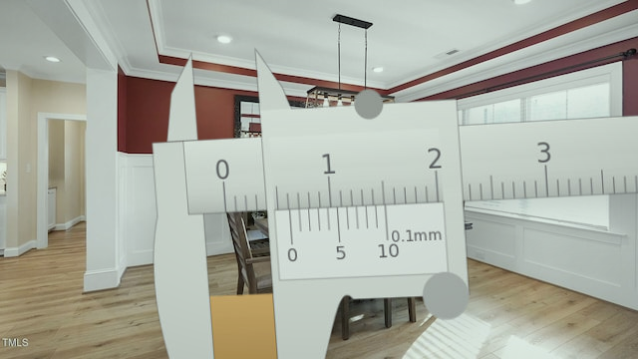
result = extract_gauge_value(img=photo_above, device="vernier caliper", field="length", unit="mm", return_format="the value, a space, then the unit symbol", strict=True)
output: 6.1 mm
